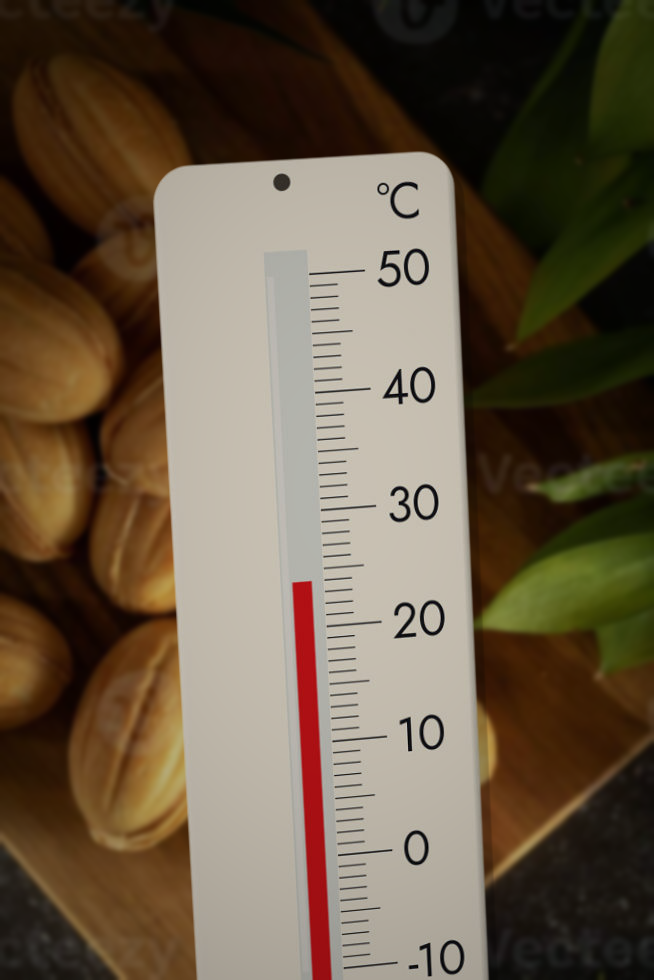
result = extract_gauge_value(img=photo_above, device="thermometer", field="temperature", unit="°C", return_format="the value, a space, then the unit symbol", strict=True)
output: 24 °C
